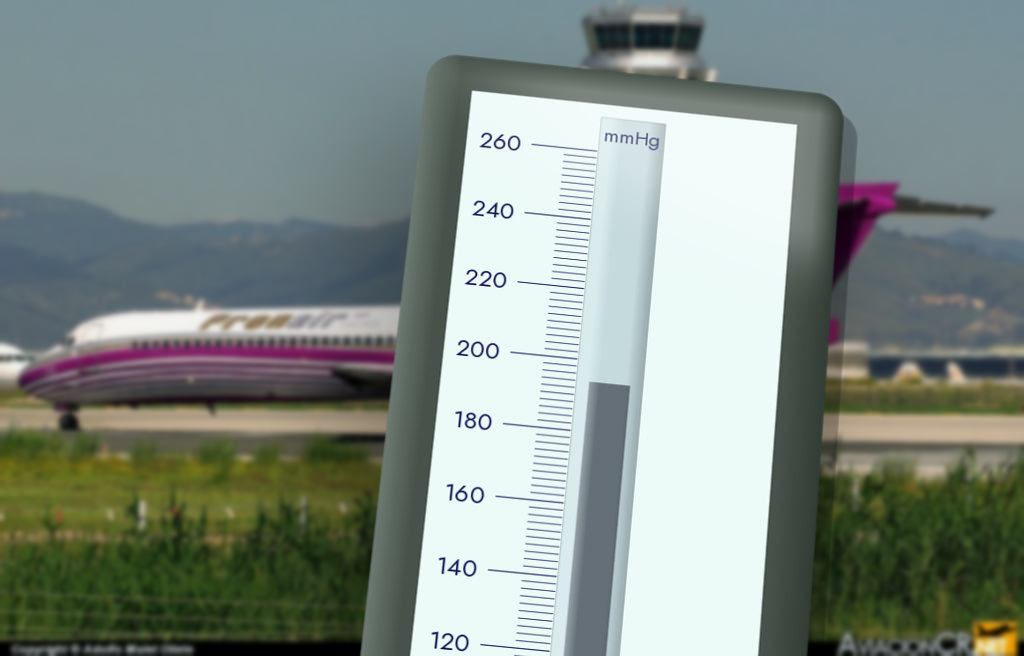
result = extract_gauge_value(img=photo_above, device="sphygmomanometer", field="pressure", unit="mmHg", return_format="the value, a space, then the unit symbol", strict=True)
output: 194 mmHg
